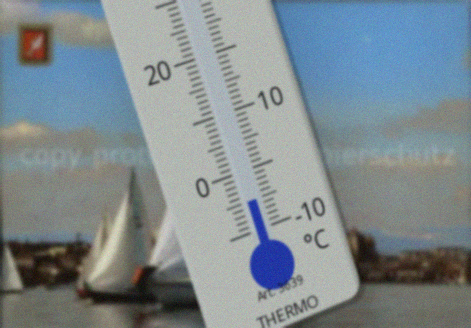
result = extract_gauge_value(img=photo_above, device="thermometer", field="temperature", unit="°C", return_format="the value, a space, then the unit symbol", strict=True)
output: -5 °C
